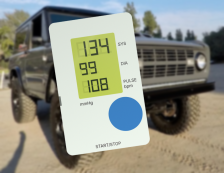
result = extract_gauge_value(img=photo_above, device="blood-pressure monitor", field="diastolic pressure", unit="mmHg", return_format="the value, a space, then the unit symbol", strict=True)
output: 99 mmHg
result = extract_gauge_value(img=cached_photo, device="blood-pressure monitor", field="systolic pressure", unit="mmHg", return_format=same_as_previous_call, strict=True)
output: 134 mmHg
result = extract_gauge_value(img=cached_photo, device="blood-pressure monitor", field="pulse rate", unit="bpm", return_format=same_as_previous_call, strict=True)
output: 108 bpm
